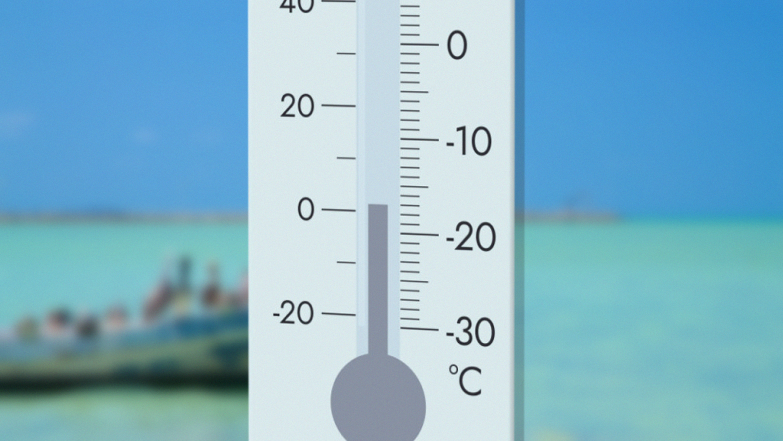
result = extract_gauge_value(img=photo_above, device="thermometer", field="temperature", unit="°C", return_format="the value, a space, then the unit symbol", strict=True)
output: -17 °C
